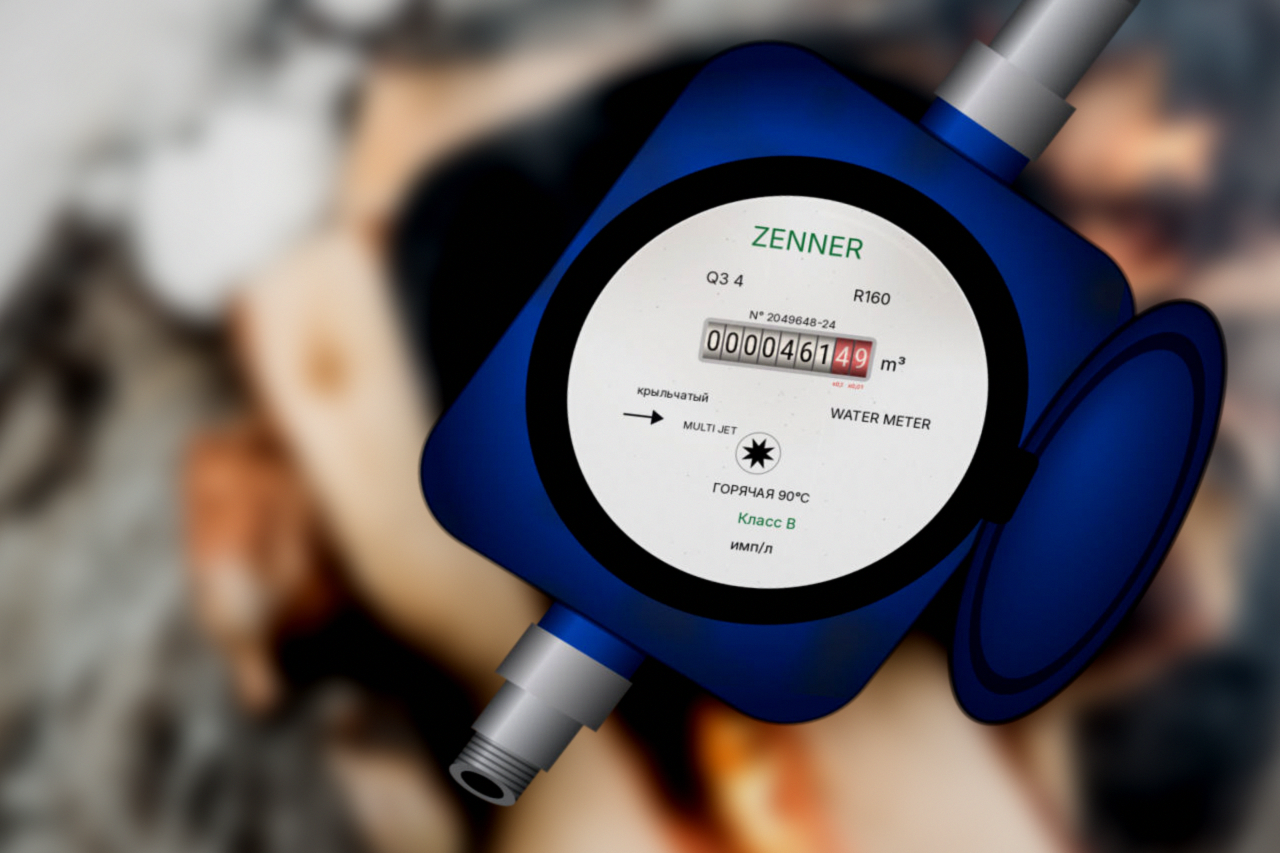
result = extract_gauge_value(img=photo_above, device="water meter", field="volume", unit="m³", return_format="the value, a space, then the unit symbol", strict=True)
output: 461.49 m³
